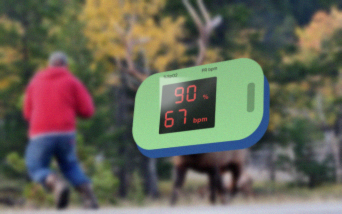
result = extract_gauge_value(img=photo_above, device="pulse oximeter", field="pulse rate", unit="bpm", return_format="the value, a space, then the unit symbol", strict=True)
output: 67 bpm
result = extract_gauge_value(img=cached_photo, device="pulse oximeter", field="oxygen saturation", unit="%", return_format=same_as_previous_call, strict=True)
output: 90 %
